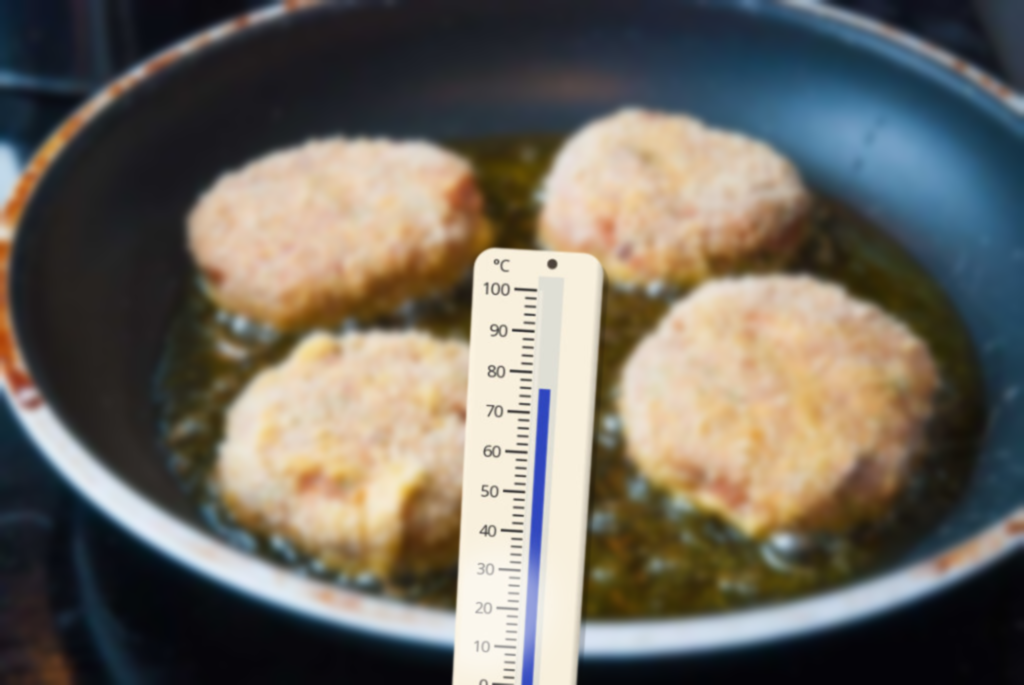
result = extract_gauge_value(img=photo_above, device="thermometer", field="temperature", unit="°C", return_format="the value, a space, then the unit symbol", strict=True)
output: 76 °C
